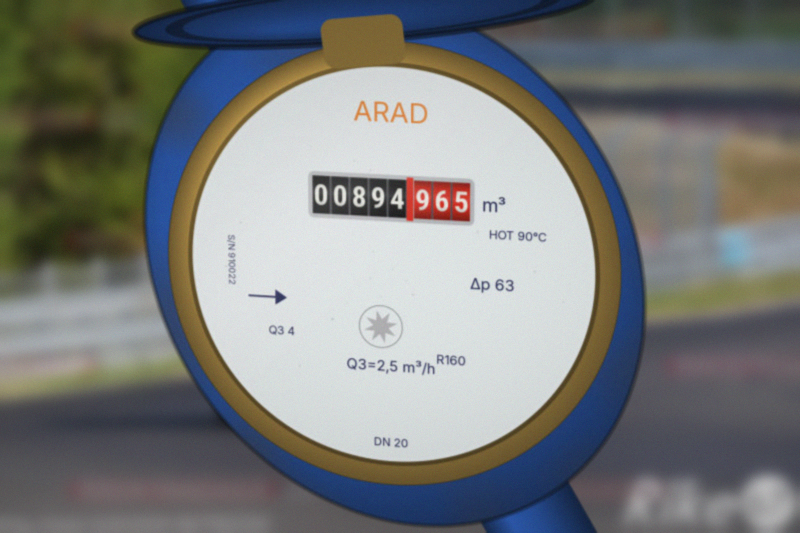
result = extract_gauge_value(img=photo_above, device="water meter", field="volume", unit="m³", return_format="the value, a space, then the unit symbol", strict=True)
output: 894.965 m³
